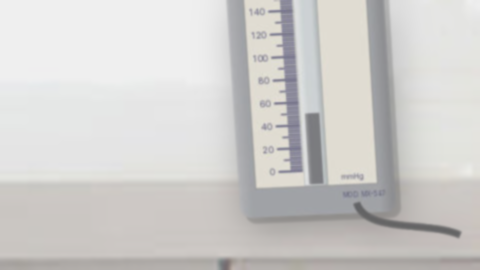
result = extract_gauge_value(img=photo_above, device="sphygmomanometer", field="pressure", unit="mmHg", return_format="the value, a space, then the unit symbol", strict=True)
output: 50 mmHg
